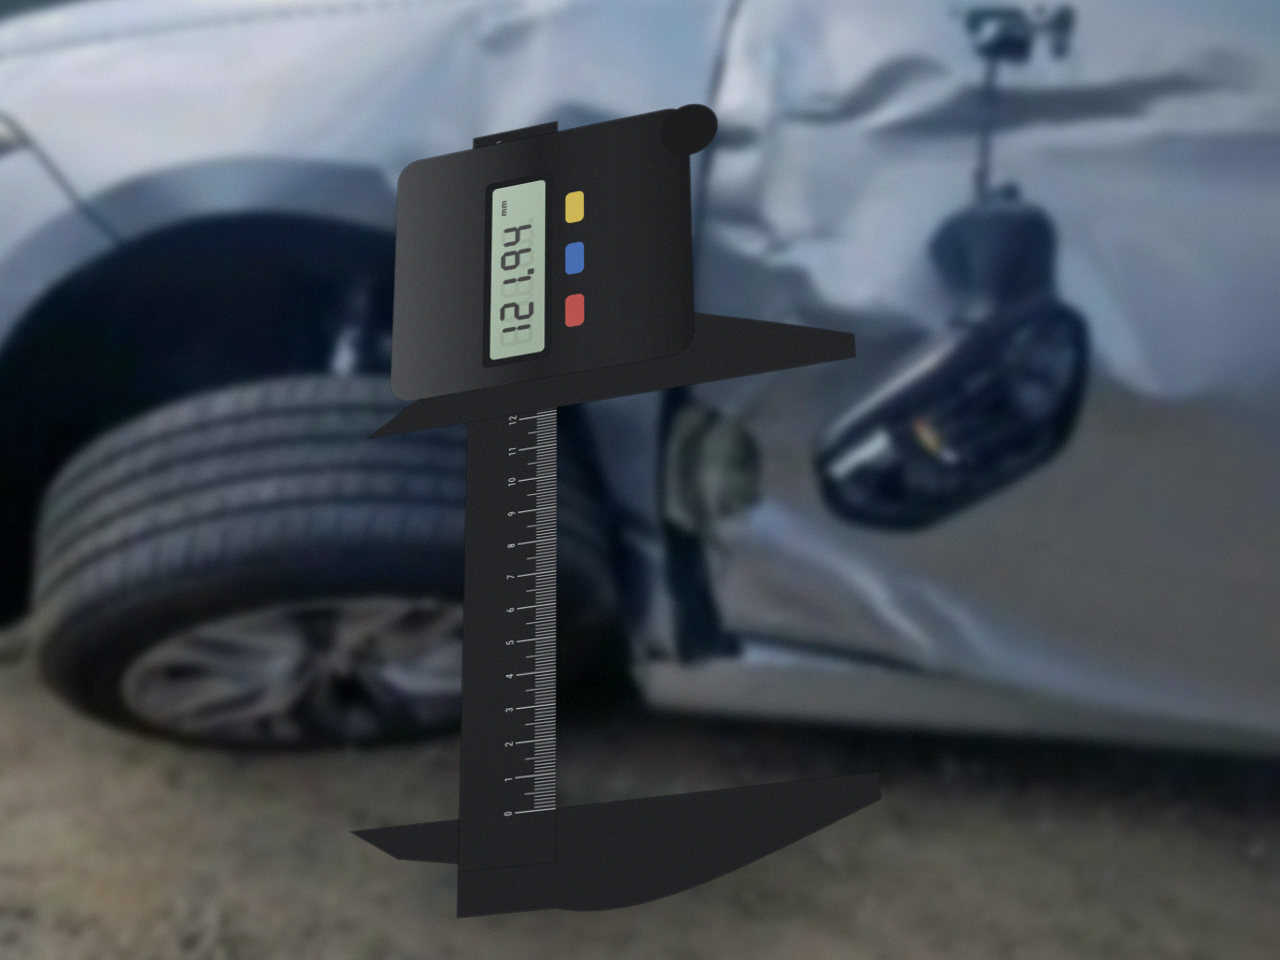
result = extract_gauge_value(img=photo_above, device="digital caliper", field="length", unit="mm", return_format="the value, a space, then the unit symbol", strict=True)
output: 121.94 mm
